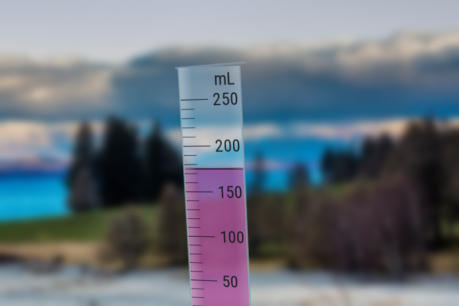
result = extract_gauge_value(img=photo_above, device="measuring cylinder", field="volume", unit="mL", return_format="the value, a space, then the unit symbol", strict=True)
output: 175 mL
